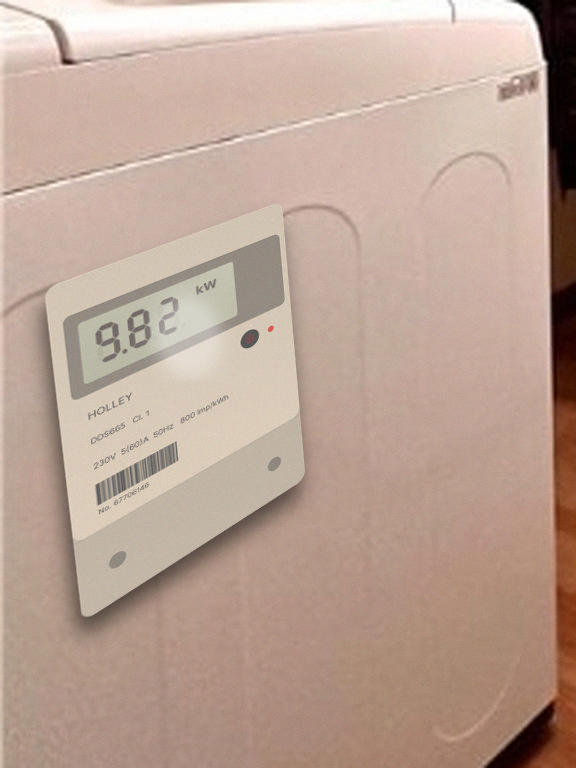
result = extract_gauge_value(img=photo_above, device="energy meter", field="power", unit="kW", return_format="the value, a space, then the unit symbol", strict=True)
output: 9.82 kW
